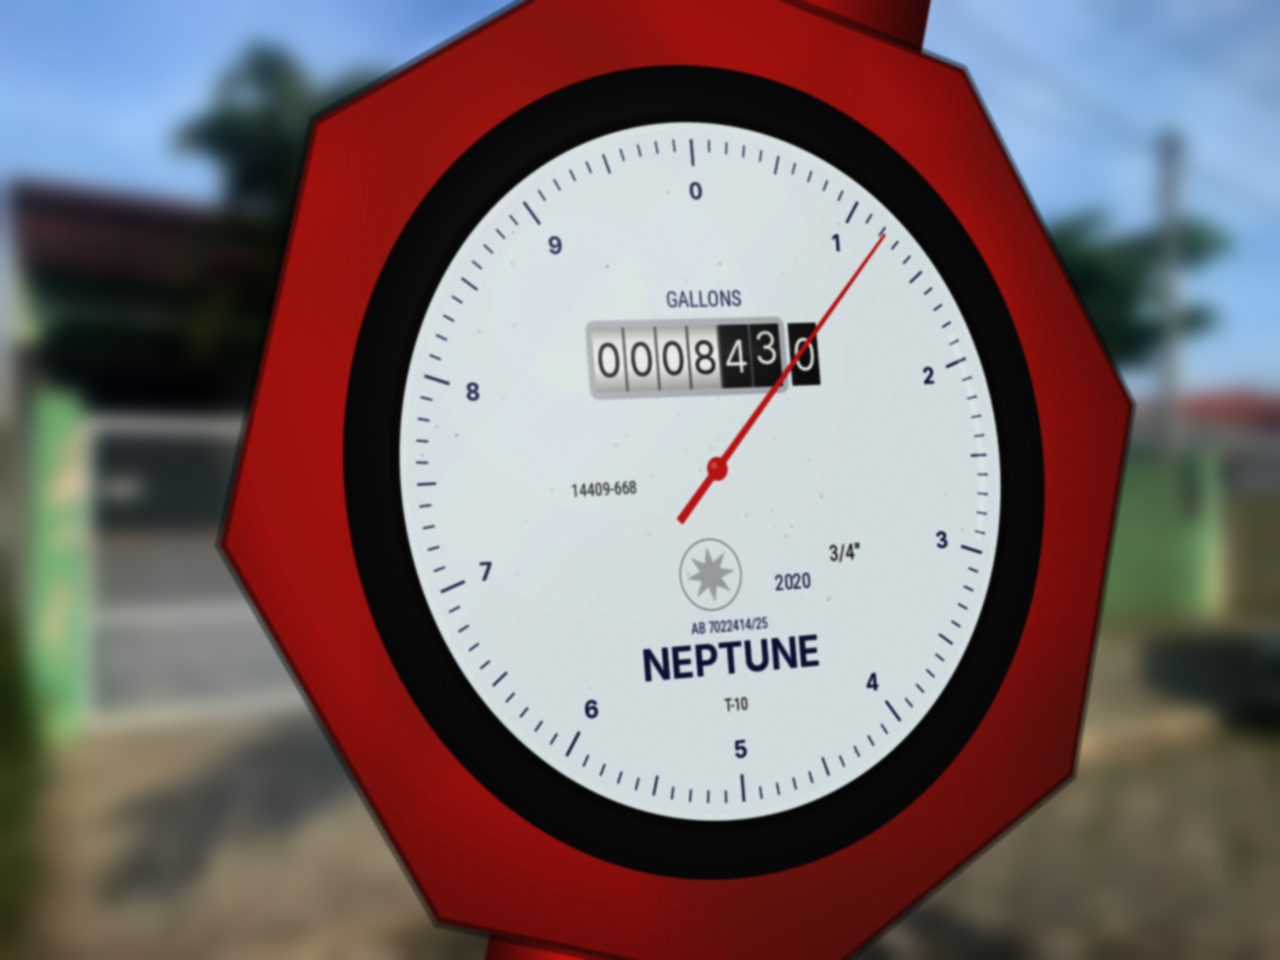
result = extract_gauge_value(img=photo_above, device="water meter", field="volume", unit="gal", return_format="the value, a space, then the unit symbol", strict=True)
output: 8431.2 gal
